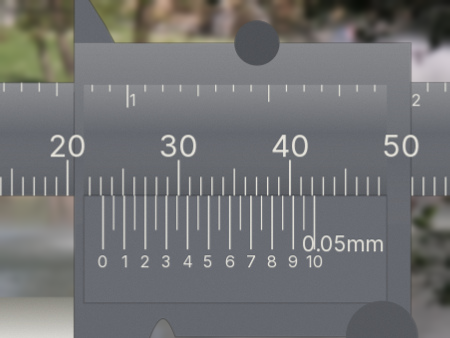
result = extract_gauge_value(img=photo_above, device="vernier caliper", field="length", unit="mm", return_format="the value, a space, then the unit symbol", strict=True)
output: 23.2 mm
